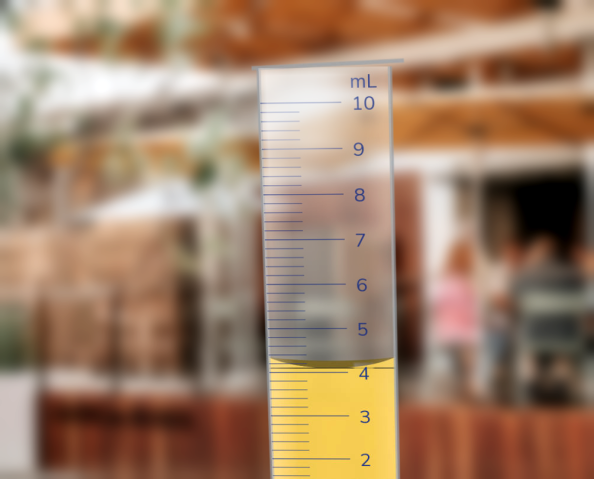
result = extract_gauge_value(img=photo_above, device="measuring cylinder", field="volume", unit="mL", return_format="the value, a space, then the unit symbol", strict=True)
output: 4.1 mL
